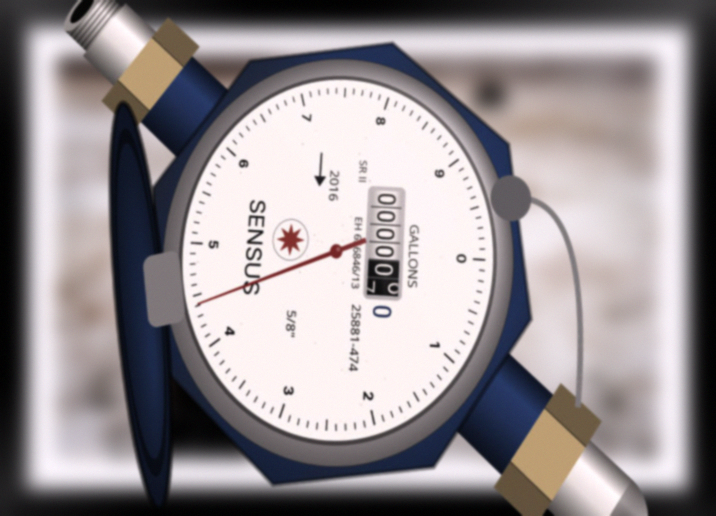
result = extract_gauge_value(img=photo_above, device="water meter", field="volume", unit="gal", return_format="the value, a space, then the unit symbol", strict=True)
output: 64.4 gal
